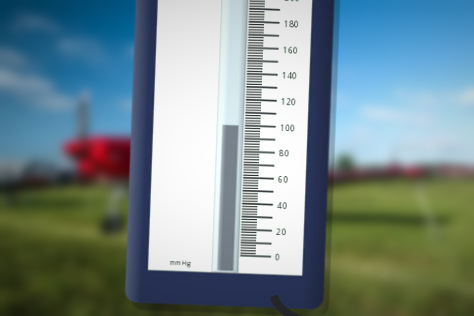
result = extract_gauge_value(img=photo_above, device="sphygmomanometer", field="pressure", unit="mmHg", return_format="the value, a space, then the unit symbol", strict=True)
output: 100 mmHg
